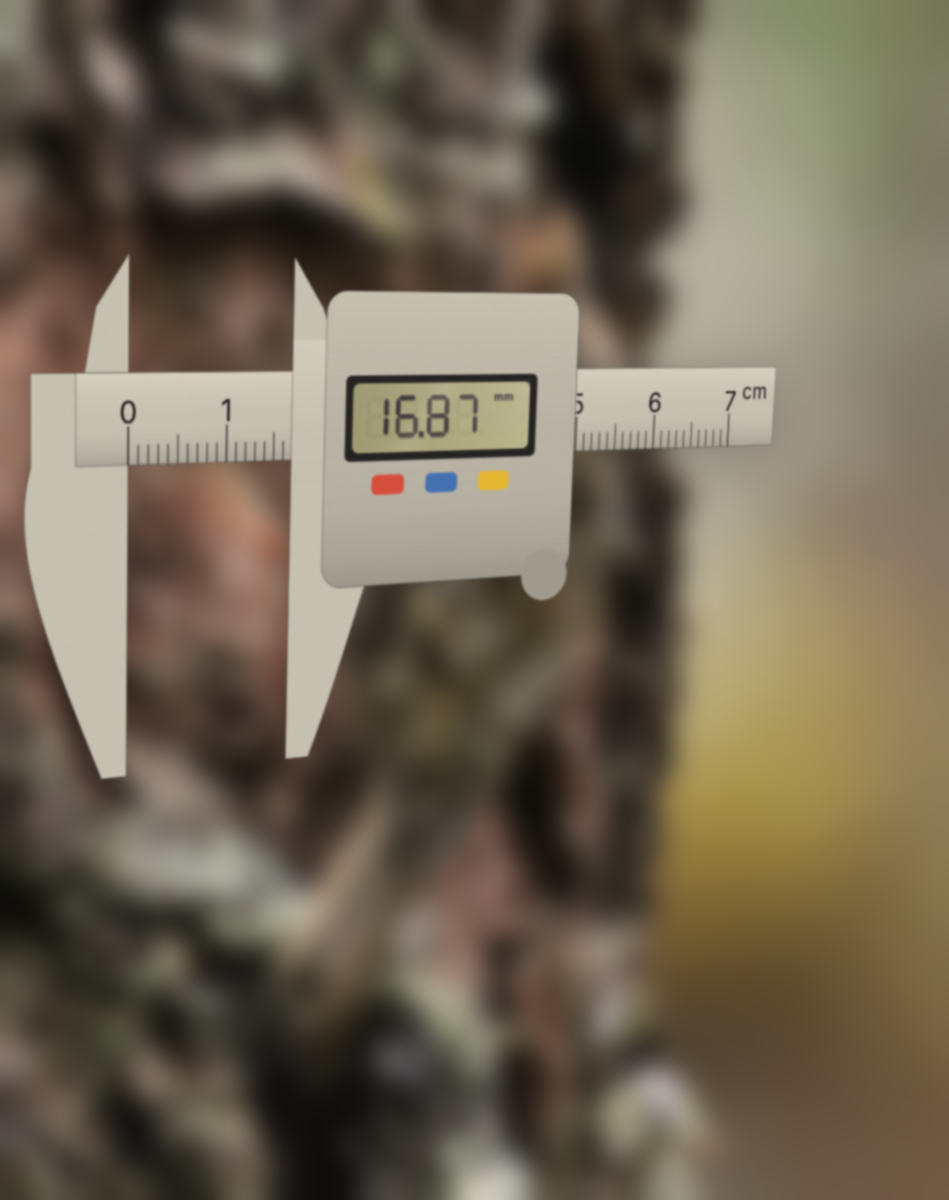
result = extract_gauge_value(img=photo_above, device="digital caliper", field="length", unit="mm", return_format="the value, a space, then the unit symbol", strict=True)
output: 16.87 mm
